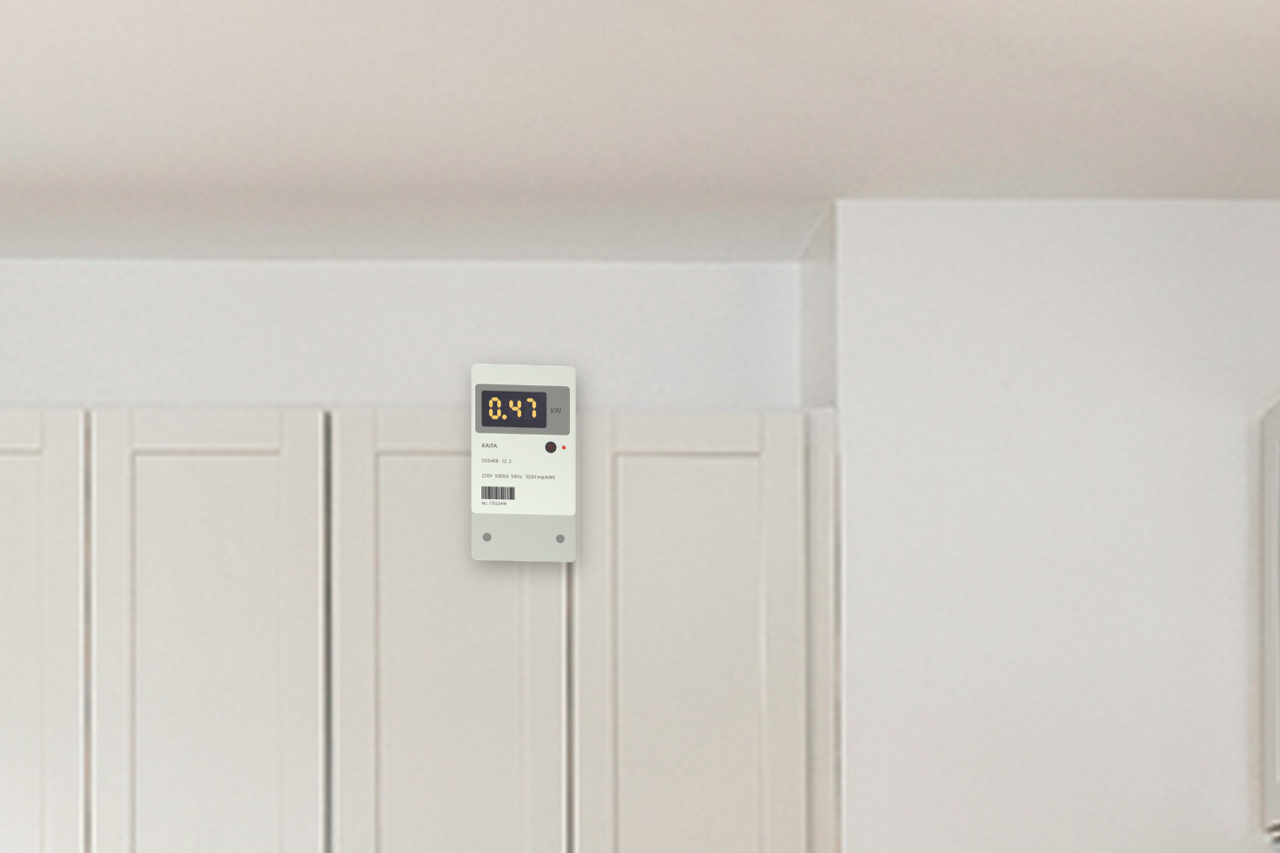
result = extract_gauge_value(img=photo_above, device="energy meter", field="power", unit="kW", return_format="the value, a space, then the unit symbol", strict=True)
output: 0.47 kW
